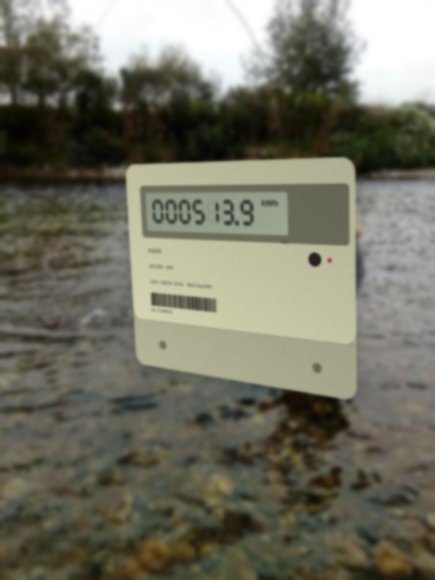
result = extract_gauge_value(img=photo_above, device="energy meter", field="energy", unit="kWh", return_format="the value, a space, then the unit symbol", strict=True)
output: 513.9 kWh
